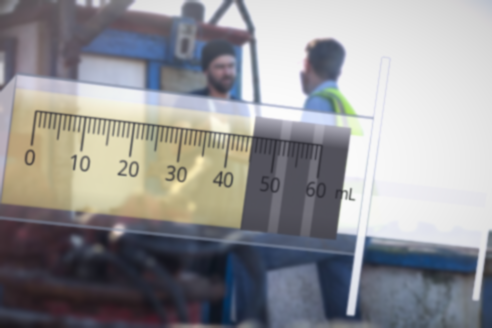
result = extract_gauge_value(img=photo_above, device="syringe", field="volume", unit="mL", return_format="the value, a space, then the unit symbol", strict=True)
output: 45 mL
